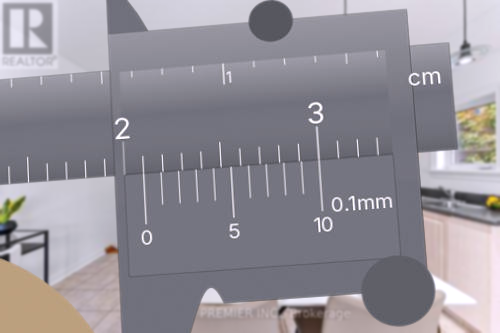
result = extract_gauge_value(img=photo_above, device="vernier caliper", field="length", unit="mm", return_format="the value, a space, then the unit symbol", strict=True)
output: 21.0 mm
